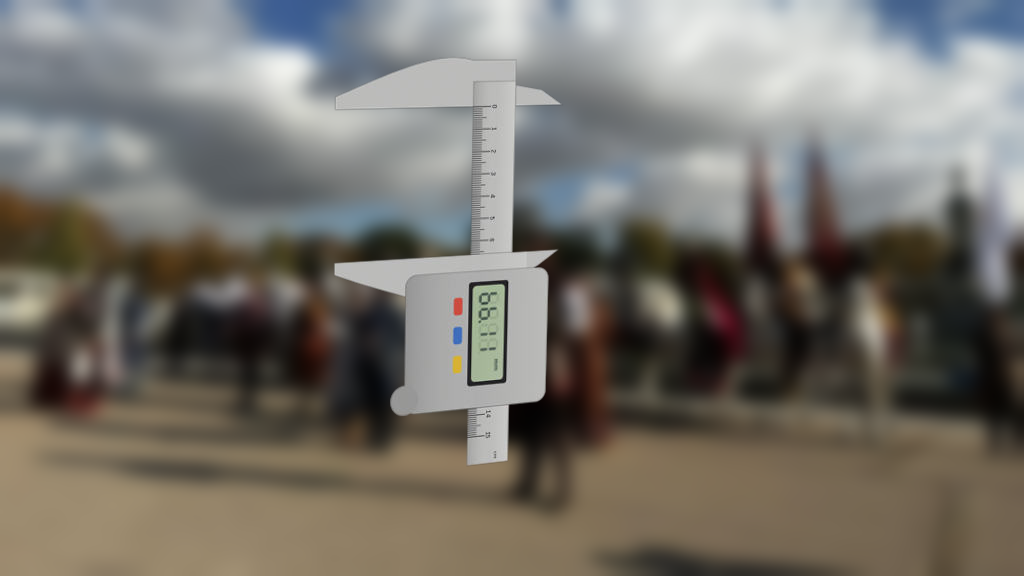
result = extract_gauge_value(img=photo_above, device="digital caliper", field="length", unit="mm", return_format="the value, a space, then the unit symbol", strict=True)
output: 66.11 mm
